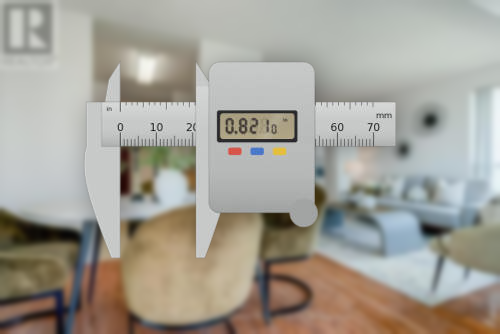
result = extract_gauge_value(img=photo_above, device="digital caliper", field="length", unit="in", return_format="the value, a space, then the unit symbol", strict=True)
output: 0.8210 in
